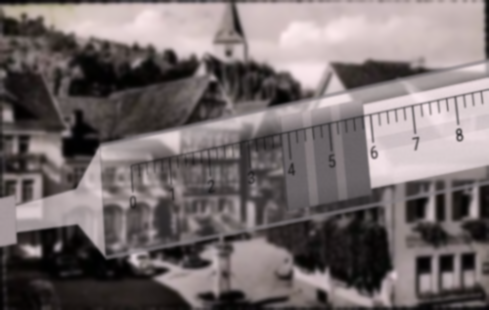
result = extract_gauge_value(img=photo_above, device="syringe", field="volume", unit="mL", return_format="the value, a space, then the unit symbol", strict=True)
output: 3.8 mL
